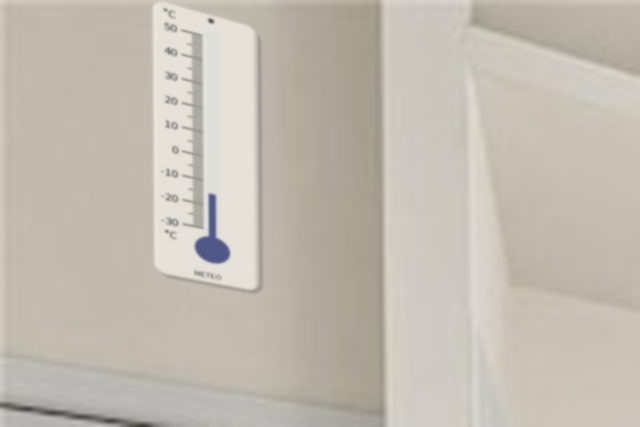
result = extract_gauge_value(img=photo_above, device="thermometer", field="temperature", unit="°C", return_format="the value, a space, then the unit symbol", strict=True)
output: -15 °C
